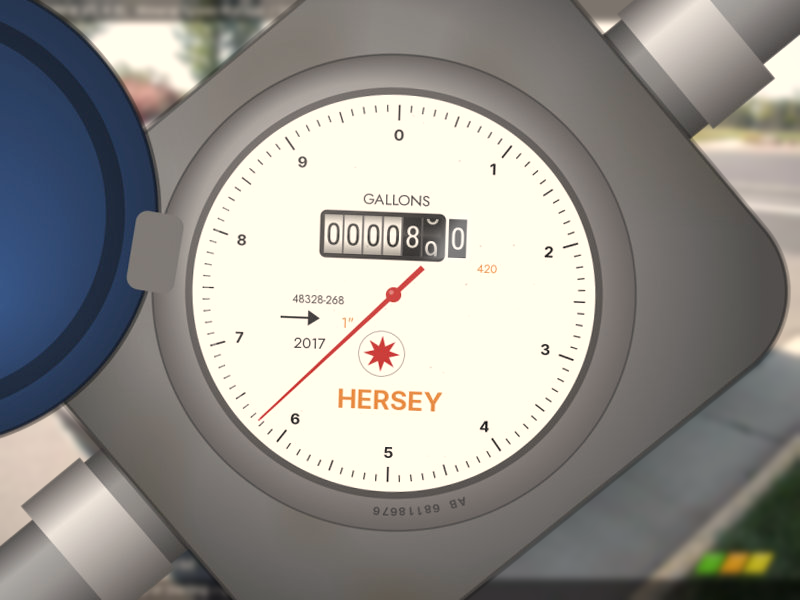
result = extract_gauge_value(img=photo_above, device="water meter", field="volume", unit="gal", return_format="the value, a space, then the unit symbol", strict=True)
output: 886.2 gal
